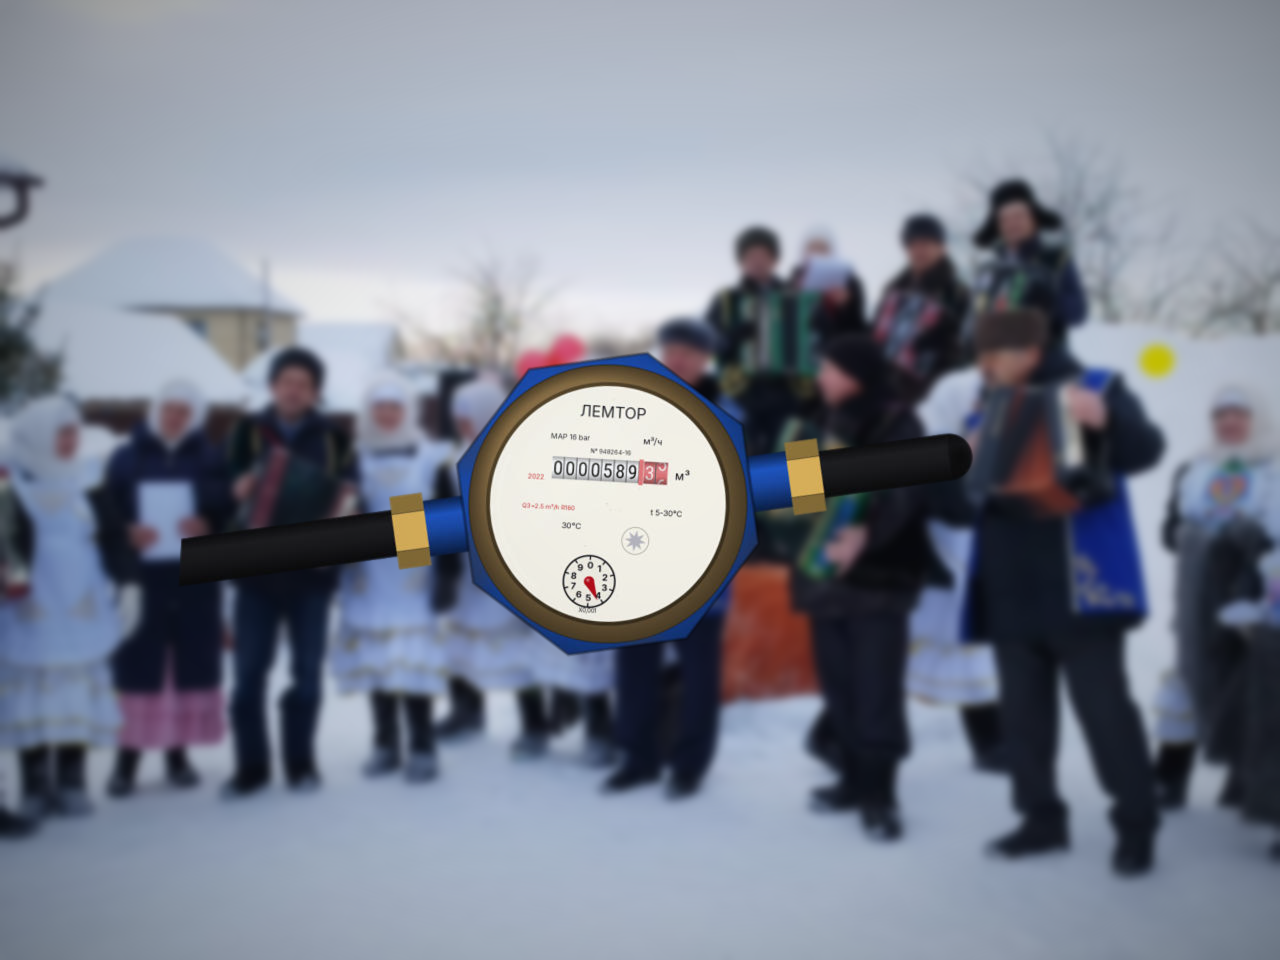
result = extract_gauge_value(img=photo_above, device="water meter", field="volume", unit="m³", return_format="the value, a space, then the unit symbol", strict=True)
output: 589.354 m³
